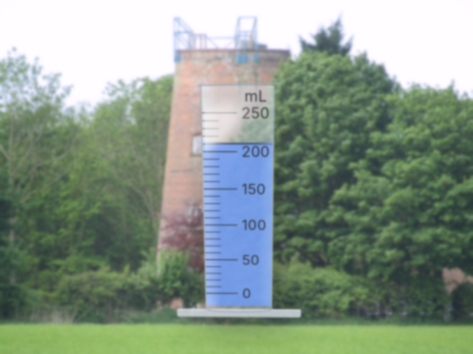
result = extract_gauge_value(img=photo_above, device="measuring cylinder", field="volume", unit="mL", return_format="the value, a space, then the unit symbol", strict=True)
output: 210 mL
